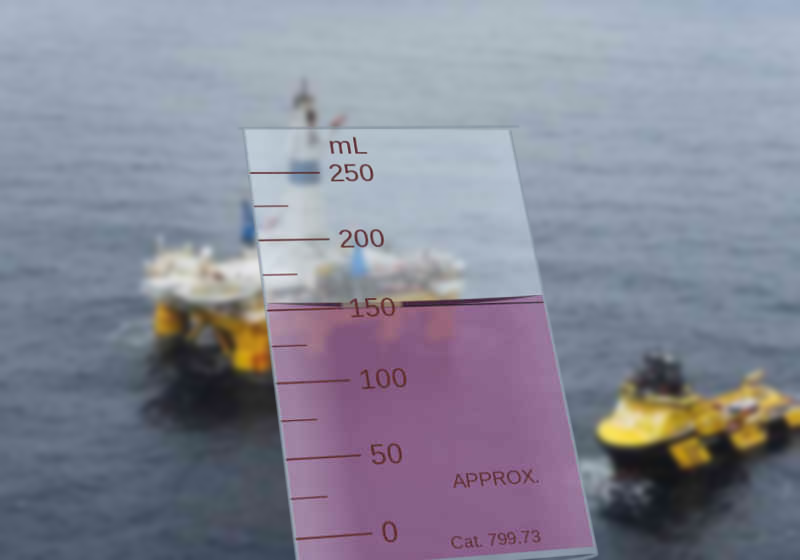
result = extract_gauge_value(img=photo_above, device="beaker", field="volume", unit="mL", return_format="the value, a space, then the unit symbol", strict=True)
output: 150 mL
